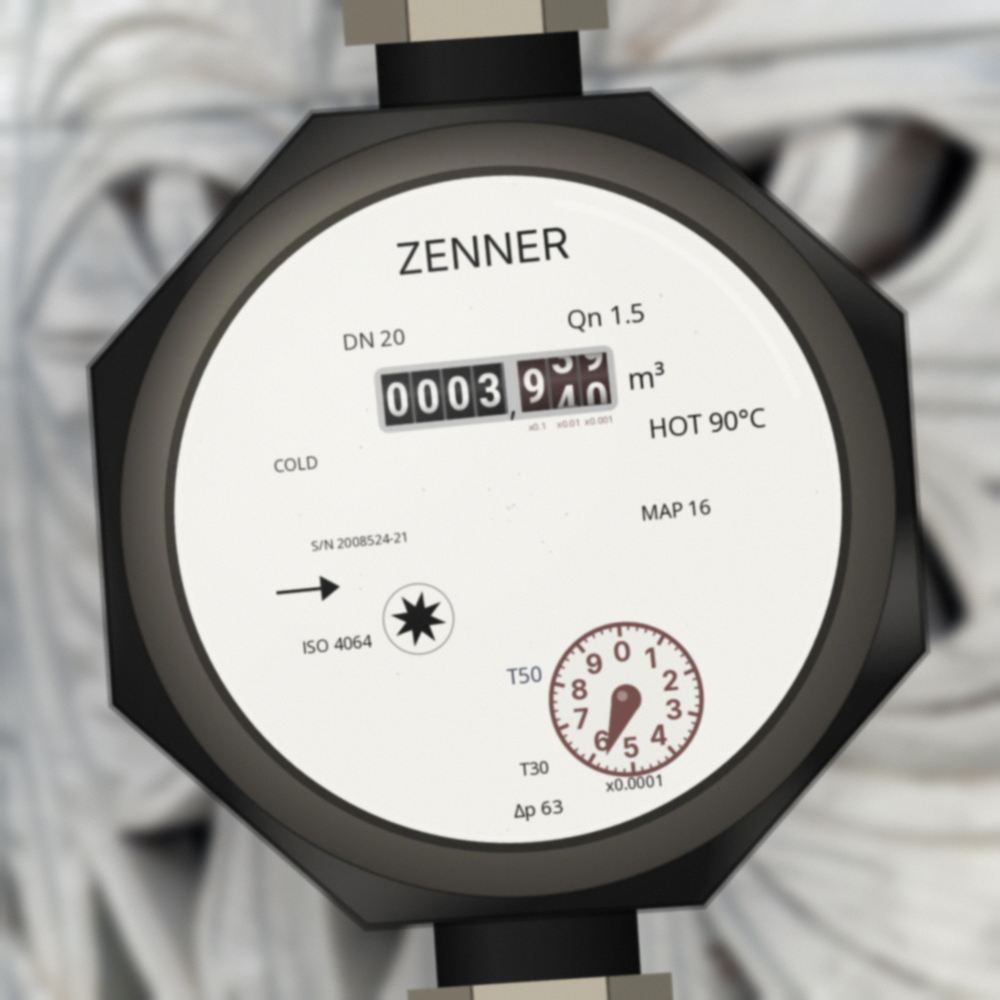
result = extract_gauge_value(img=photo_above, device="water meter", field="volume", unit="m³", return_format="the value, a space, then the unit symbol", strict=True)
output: 3.9395 m³
